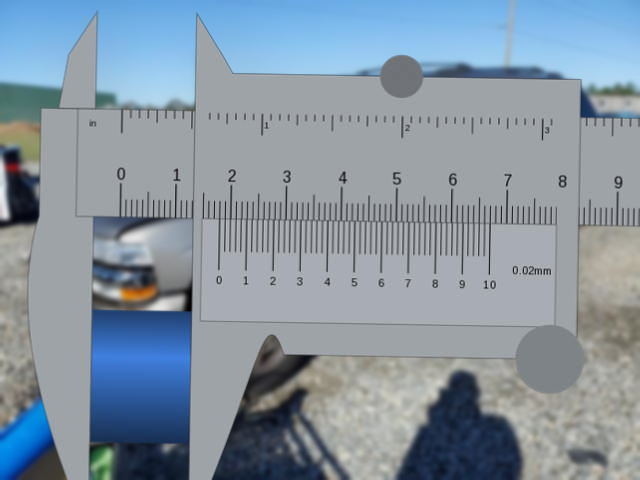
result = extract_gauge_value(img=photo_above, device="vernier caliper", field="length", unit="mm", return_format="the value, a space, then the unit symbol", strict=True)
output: 18.0 mm
